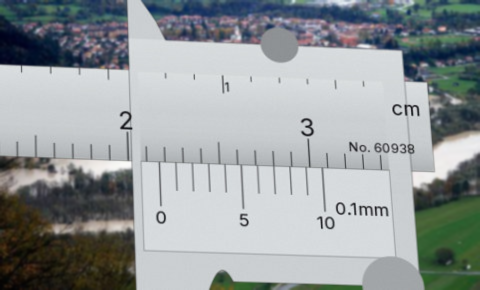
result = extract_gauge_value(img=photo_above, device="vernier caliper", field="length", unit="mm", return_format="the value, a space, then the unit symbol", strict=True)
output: 21.7 mm
